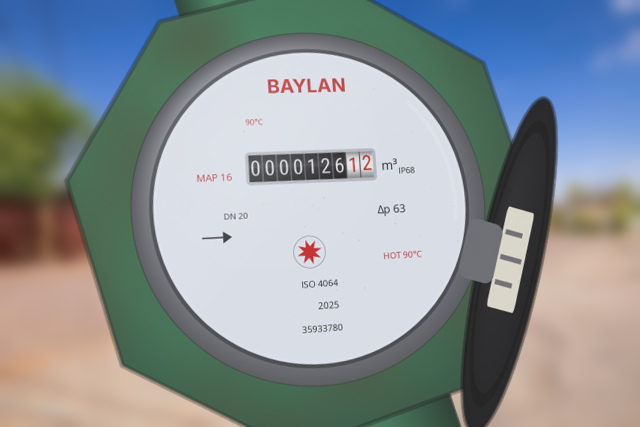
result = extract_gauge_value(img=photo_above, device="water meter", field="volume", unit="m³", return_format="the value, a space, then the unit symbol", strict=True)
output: 126.12 m³
